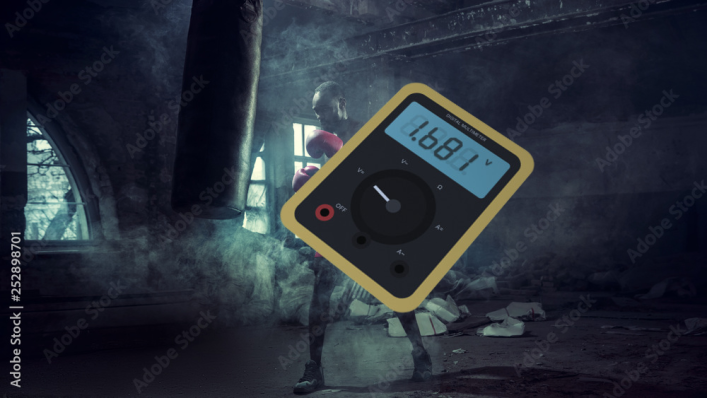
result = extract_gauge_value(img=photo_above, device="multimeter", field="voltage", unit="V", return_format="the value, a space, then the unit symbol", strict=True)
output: 1.681 V
